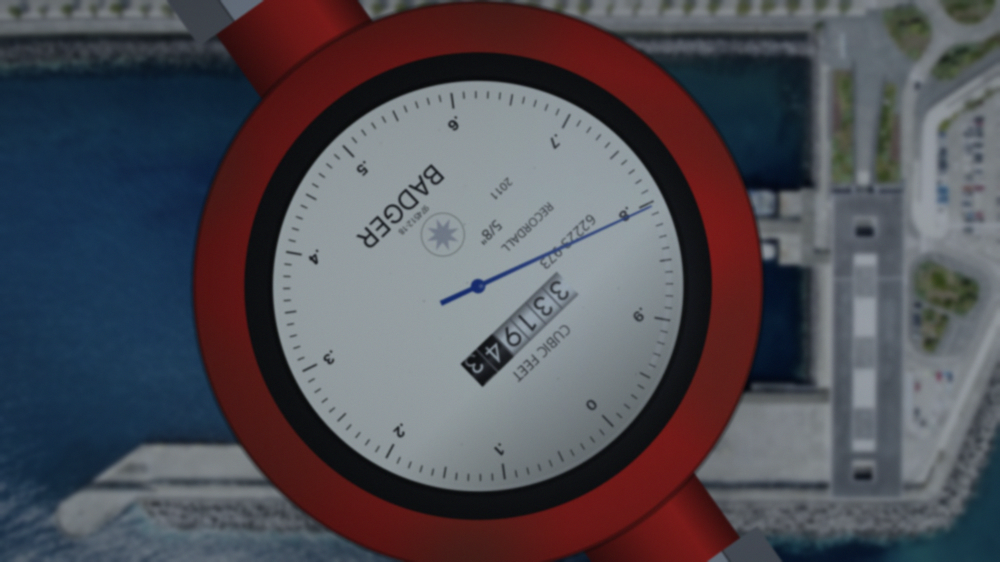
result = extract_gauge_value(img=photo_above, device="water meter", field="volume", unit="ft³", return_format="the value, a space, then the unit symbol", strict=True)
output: 331942.80 ft³
